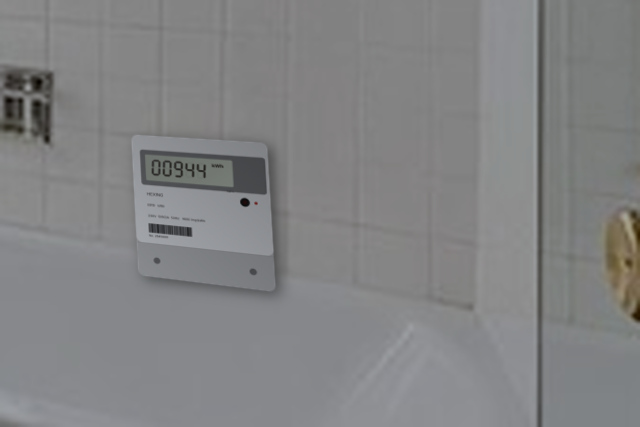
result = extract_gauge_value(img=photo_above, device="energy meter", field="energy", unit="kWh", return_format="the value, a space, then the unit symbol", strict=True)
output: 944 kWh
